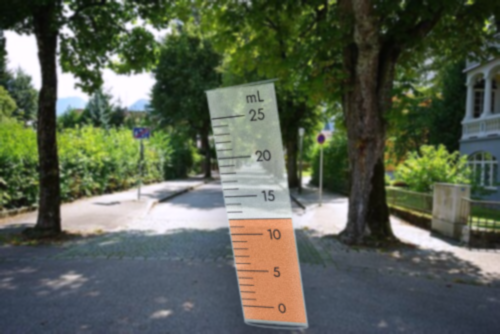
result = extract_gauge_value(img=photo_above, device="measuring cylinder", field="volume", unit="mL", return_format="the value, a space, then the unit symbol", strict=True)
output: 12 mL
